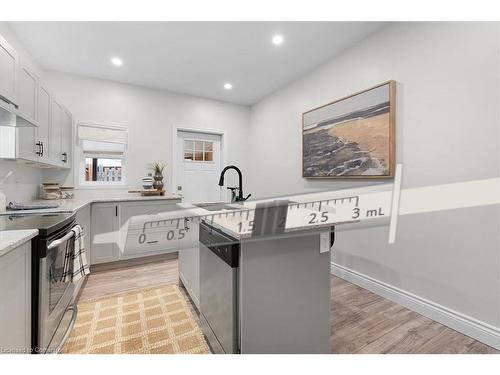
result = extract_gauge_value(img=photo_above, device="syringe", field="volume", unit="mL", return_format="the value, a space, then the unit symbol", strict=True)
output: 1.6 mL
